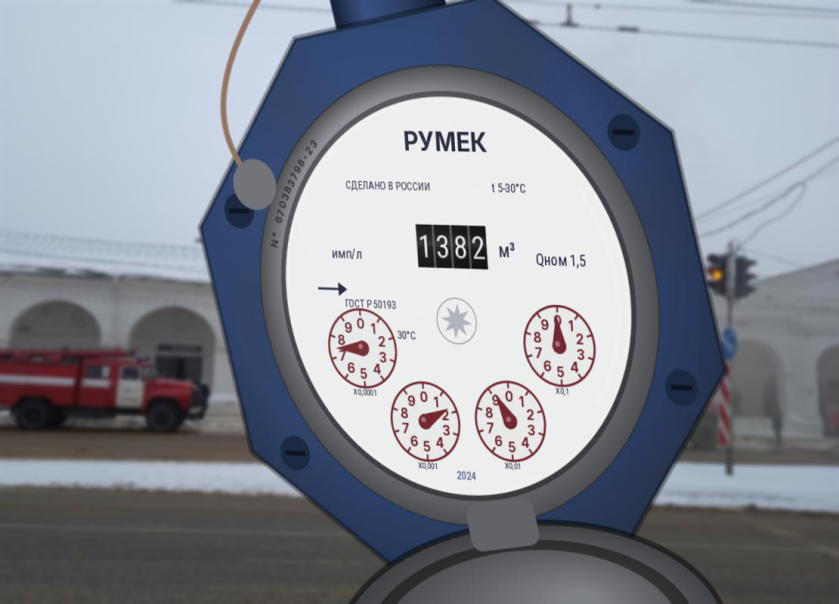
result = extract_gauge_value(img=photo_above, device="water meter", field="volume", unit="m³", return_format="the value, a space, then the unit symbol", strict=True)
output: 1381.9917 m³
